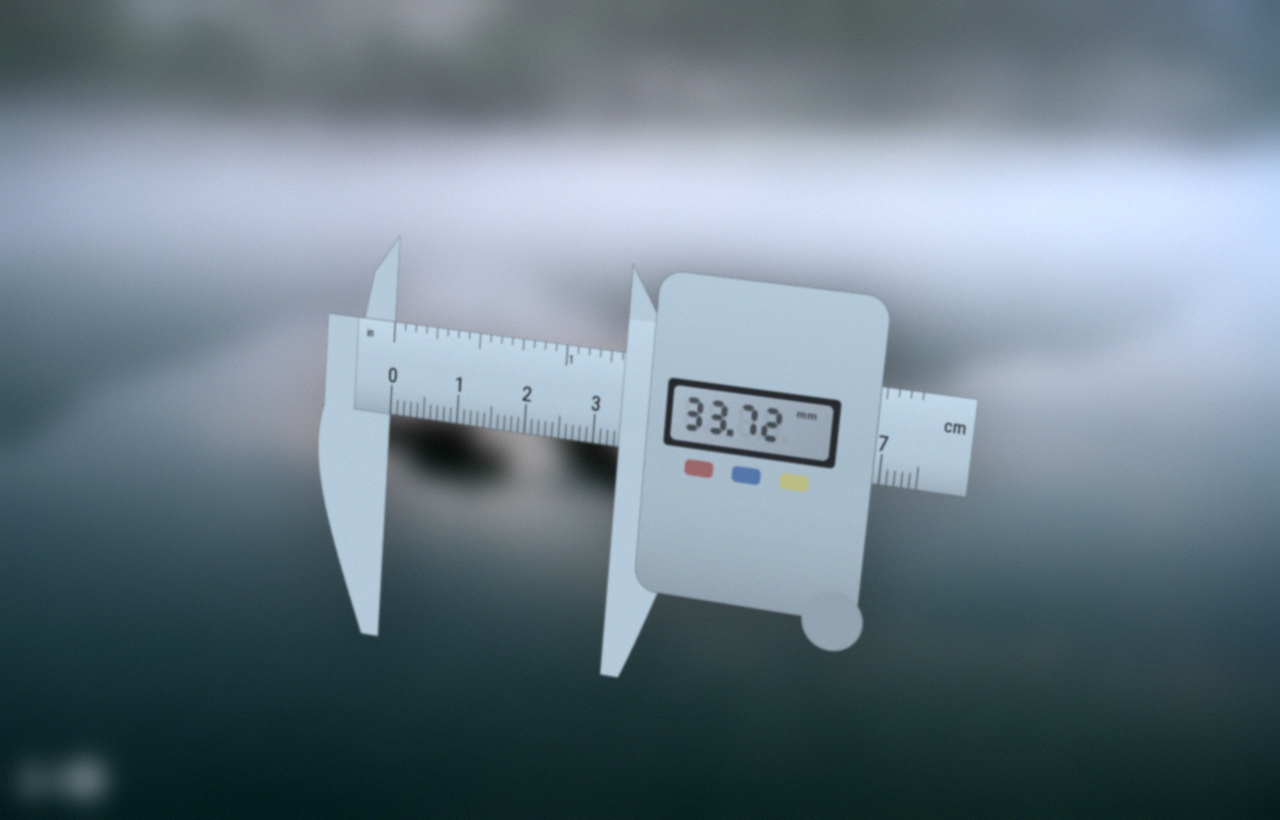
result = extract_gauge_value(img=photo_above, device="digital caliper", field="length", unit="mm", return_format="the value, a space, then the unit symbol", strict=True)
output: 33.72 mm
